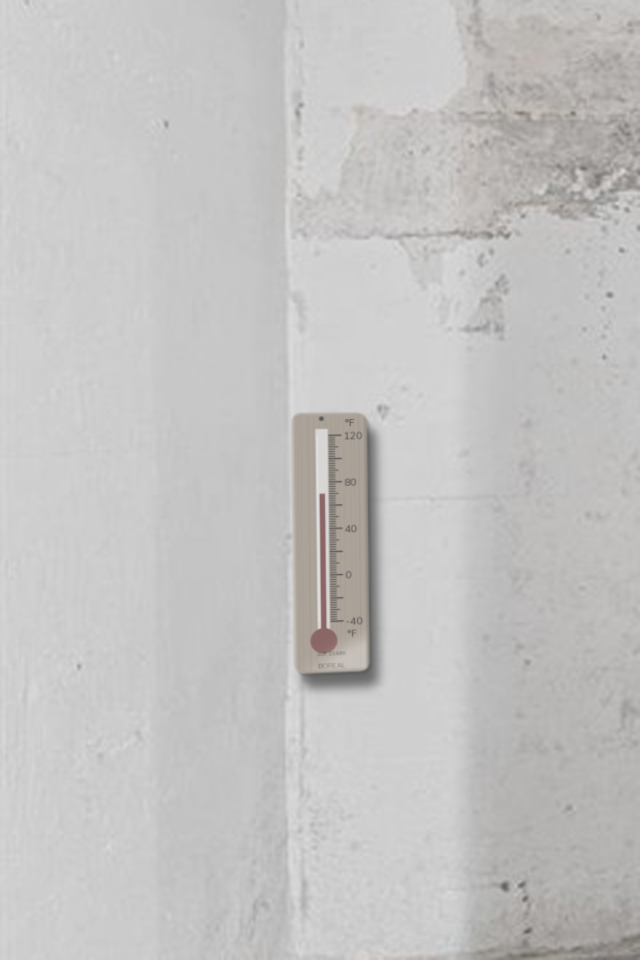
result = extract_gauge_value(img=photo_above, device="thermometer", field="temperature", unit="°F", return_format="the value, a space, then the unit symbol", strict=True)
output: 70 °F
